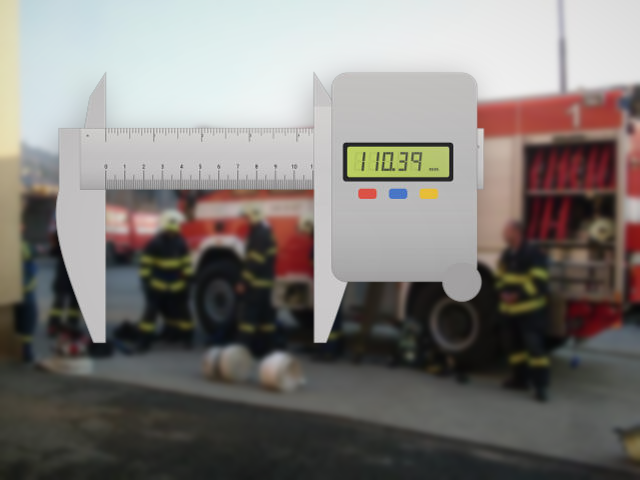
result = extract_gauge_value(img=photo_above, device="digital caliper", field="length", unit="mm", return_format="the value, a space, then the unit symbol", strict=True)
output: 110.39 mm
